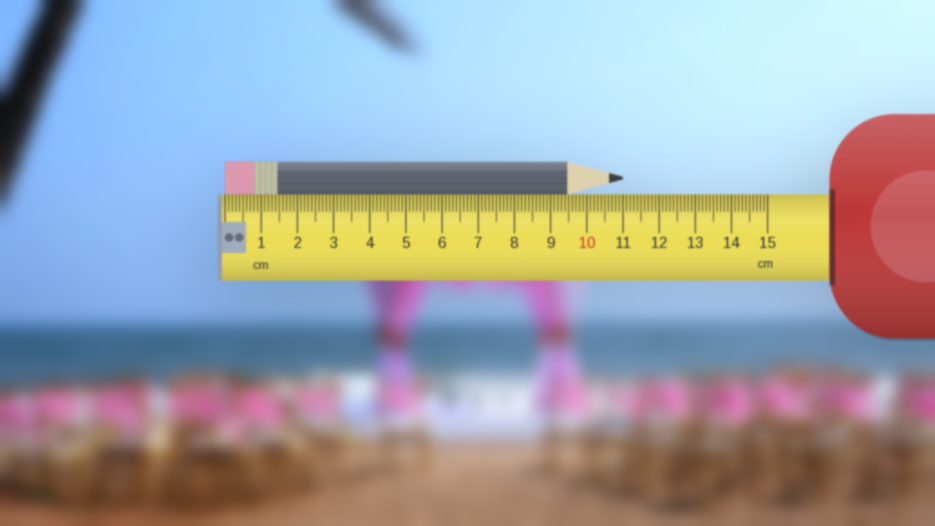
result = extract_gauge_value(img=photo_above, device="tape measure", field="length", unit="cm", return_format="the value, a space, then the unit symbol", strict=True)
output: 11 cm
